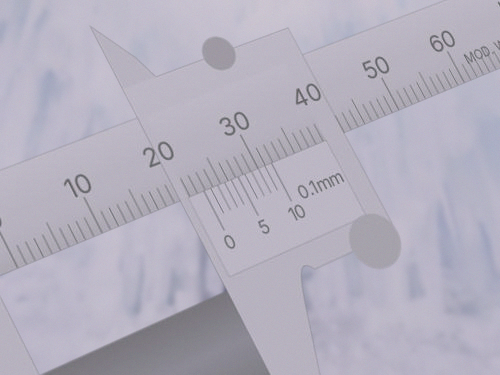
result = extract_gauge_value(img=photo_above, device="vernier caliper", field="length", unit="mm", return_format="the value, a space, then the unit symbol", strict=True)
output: 22.8 mm
